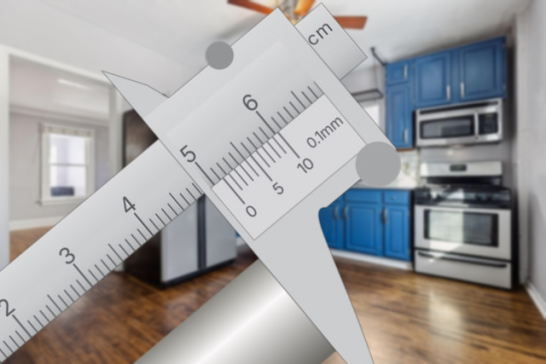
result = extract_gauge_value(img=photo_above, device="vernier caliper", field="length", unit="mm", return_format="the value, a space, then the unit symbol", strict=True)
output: 51.4 mm
